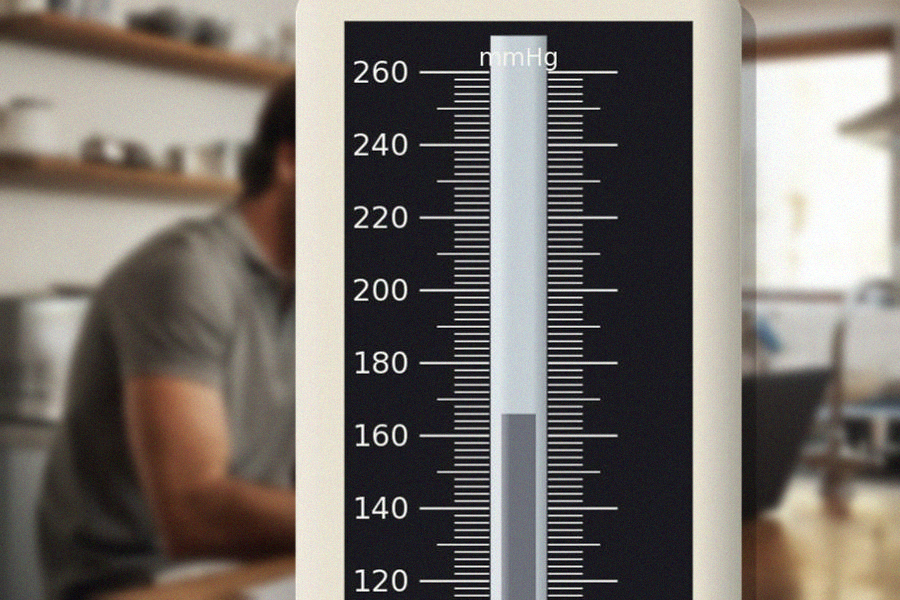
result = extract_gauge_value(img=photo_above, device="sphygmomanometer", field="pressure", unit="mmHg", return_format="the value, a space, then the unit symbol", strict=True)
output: 166 mmHg
